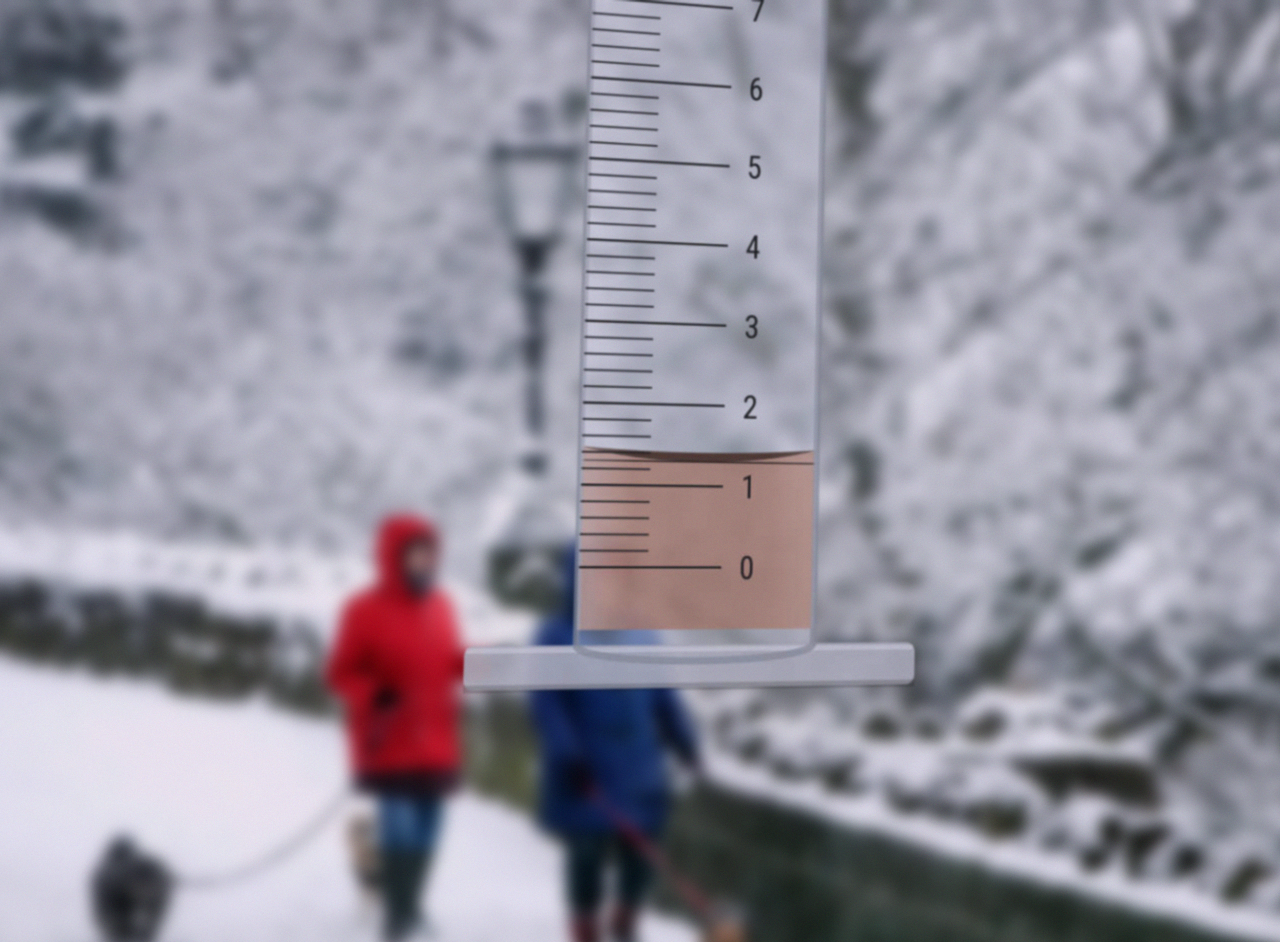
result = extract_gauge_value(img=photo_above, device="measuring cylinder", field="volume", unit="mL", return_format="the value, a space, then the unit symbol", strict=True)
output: 1.3 mL
